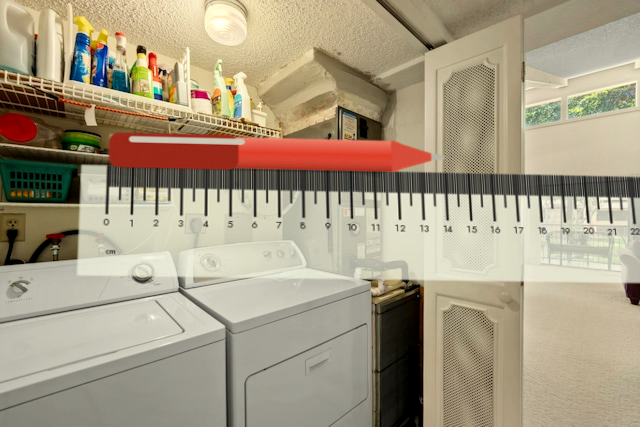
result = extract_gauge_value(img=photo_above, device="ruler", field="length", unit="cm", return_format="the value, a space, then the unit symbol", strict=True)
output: 14 cm
